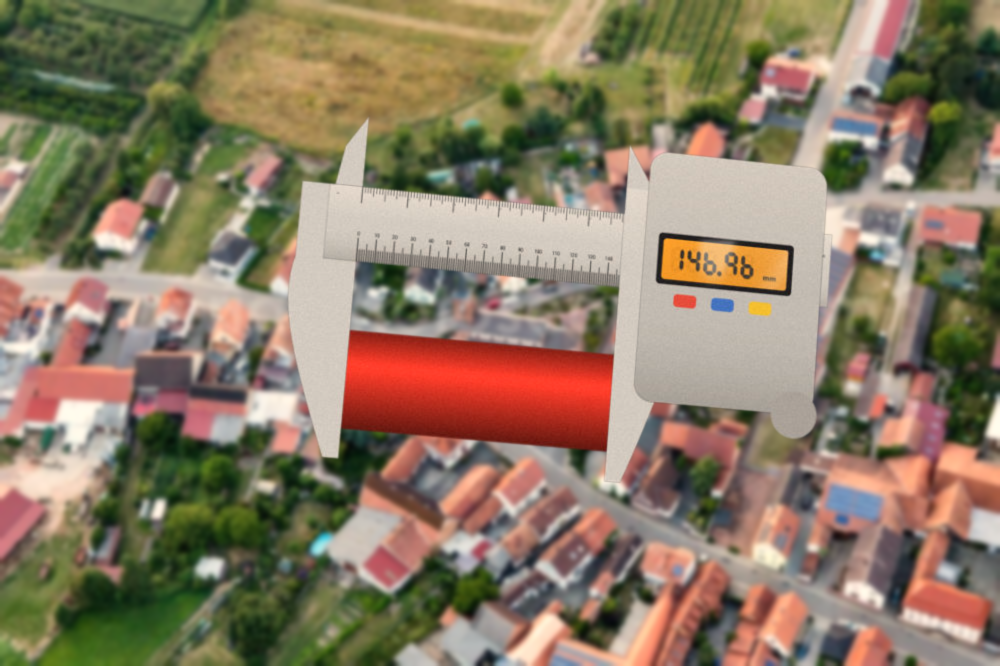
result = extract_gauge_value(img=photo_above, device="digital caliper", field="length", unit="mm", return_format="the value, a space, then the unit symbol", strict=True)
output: 146.96 mm
